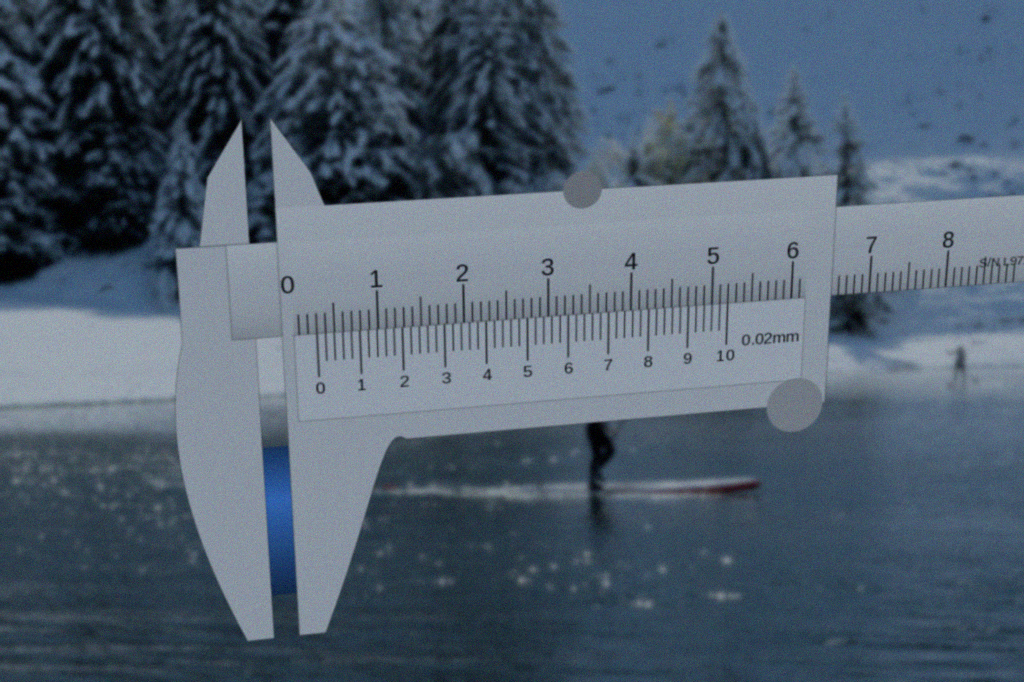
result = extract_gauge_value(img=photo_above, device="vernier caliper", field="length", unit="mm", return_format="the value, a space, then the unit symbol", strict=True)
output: 3.0 mm
